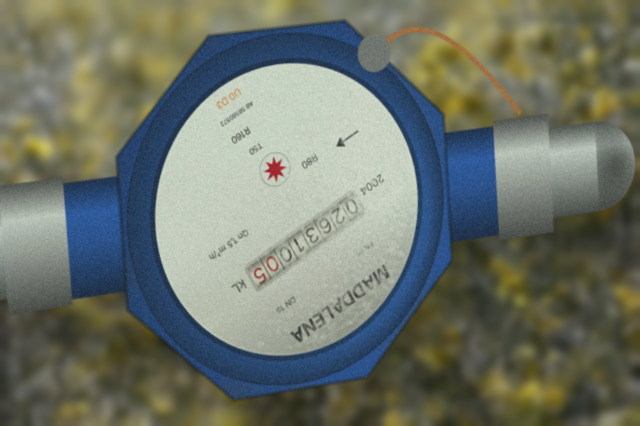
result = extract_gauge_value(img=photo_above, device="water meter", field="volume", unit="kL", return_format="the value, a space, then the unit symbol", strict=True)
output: 26310.05 kL
